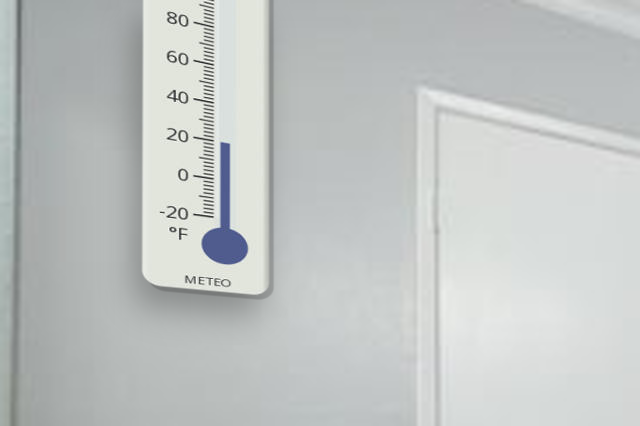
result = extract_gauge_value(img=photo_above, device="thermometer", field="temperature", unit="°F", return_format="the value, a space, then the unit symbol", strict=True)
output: 20 °F
